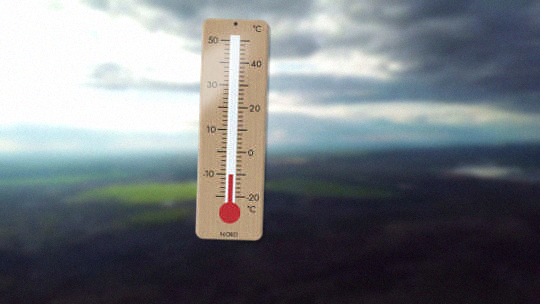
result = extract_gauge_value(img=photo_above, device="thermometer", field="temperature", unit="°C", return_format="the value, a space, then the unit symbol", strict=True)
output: -10 °C
